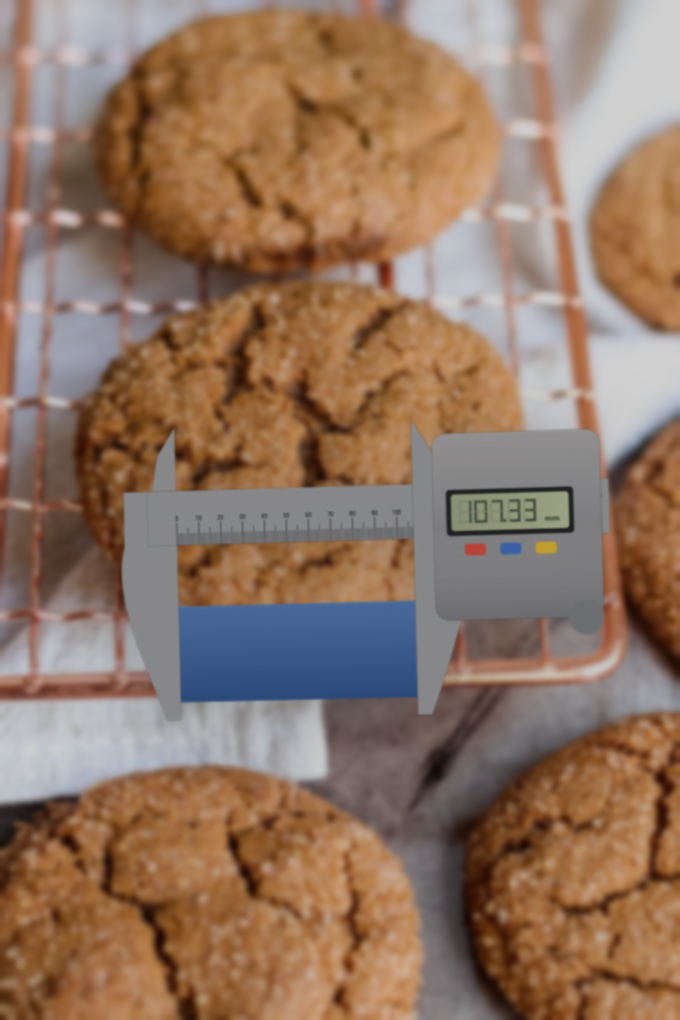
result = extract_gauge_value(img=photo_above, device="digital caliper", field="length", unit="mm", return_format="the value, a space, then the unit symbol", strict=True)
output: 107.33 mm
